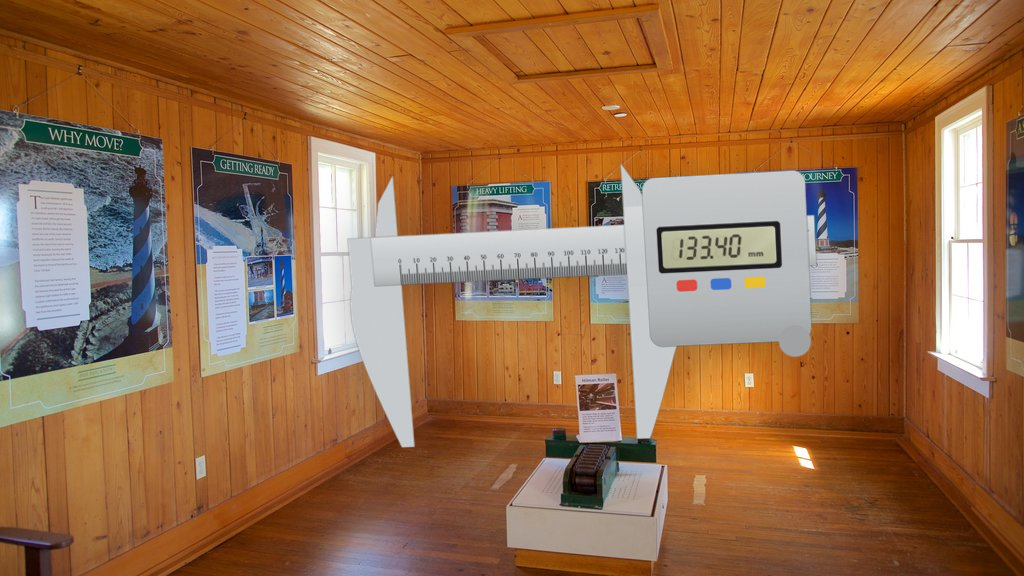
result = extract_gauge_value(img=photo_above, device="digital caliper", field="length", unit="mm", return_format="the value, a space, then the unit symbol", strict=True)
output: 133.40 mm
